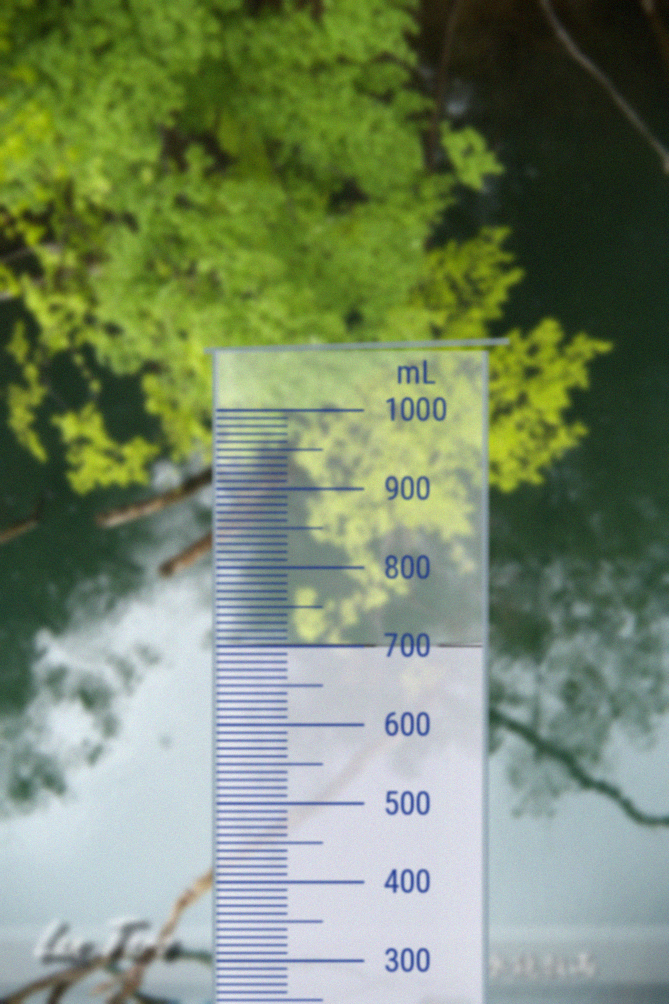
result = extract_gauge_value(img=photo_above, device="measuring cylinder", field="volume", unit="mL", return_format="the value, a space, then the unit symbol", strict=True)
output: 700 mL
